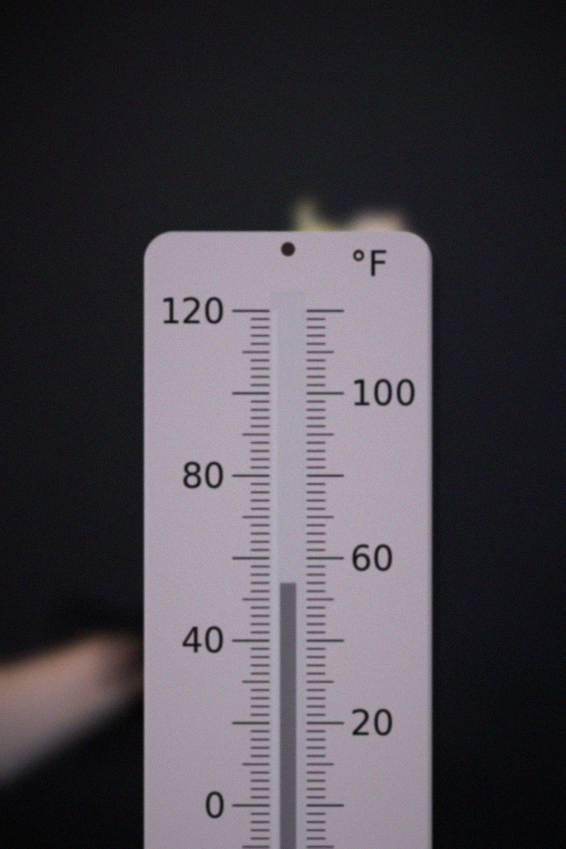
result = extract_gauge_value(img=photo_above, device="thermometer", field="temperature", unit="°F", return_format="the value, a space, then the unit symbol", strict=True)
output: 54 °F
